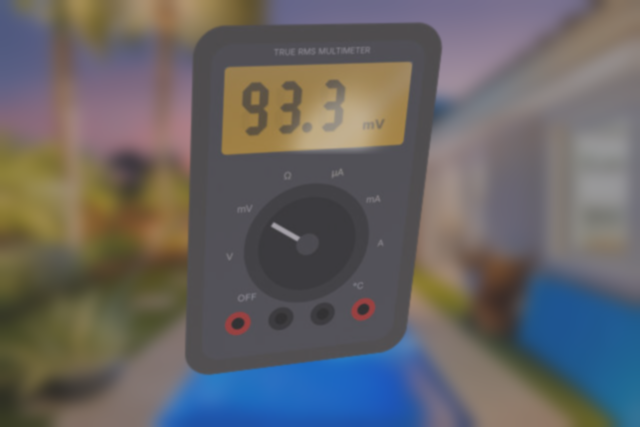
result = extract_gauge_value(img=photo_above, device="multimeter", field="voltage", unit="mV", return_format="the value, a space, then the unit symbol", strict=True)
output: 93.3 mV
